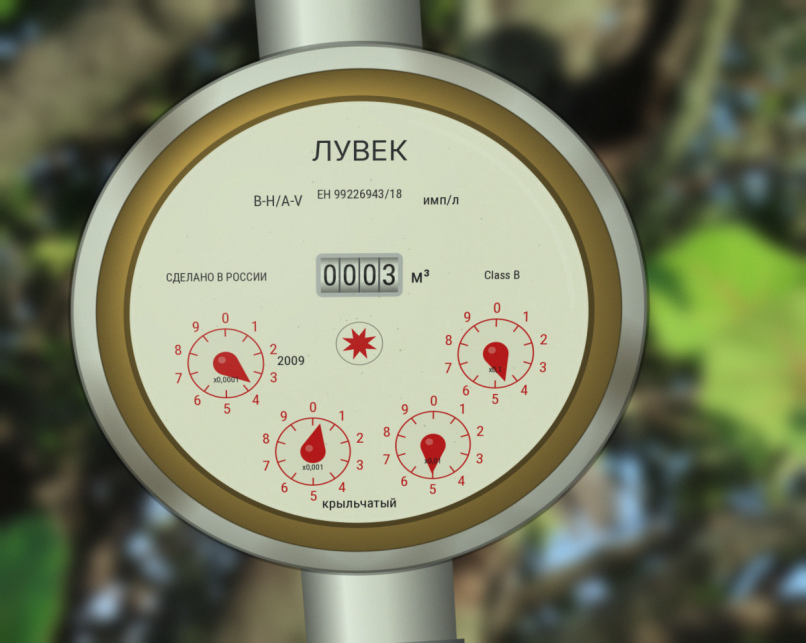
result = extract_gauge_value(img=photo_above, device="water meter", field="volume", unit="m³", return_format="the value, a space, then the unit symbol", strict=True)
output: 3.4503 m³
